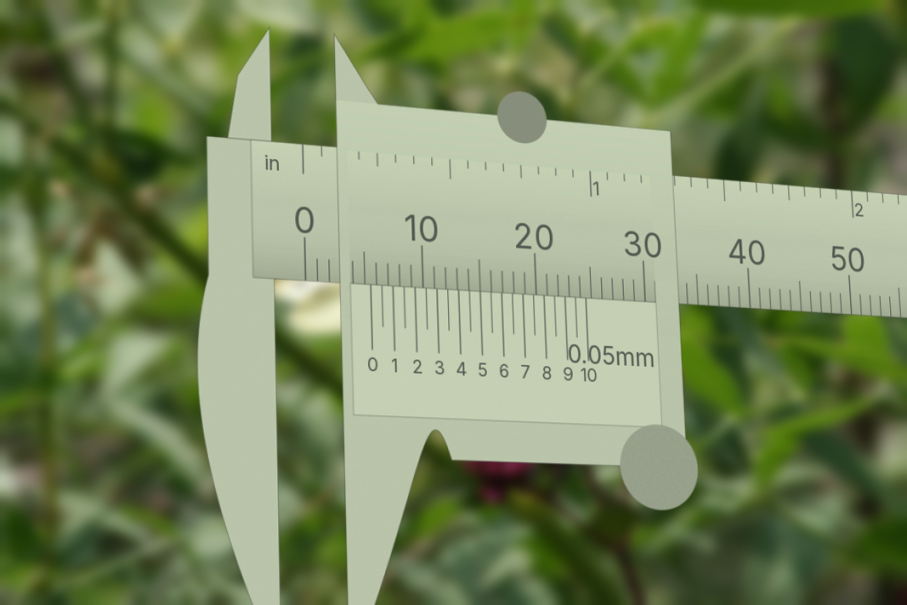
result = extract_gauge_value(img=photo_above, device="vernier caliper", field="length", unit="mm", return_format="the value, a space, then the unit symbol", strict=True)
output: 5.5 mm
